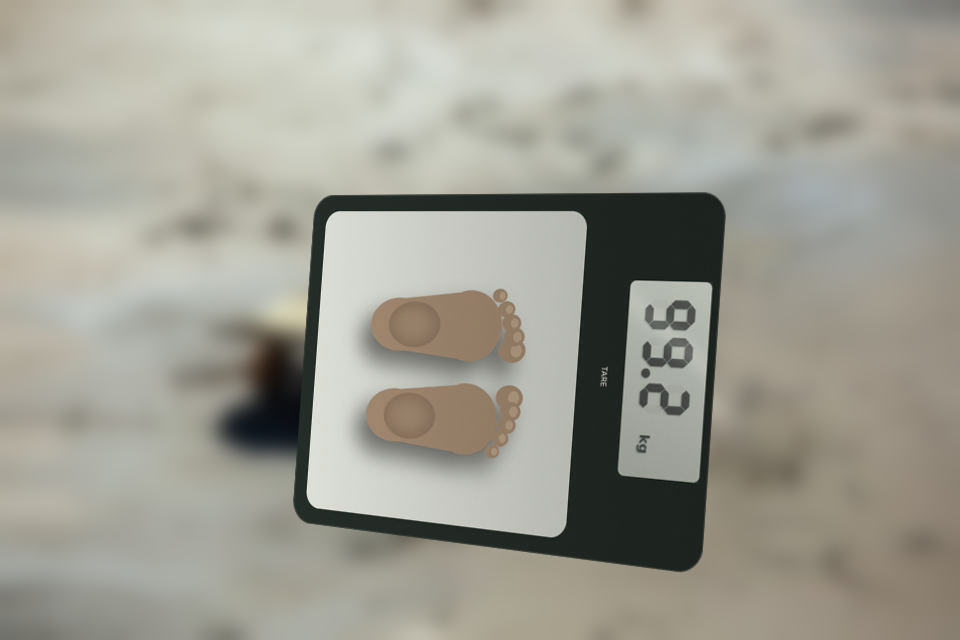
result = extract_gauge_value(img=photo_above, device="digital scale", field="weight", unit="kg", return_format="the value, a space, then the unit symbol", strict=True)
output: 99.2 kg
